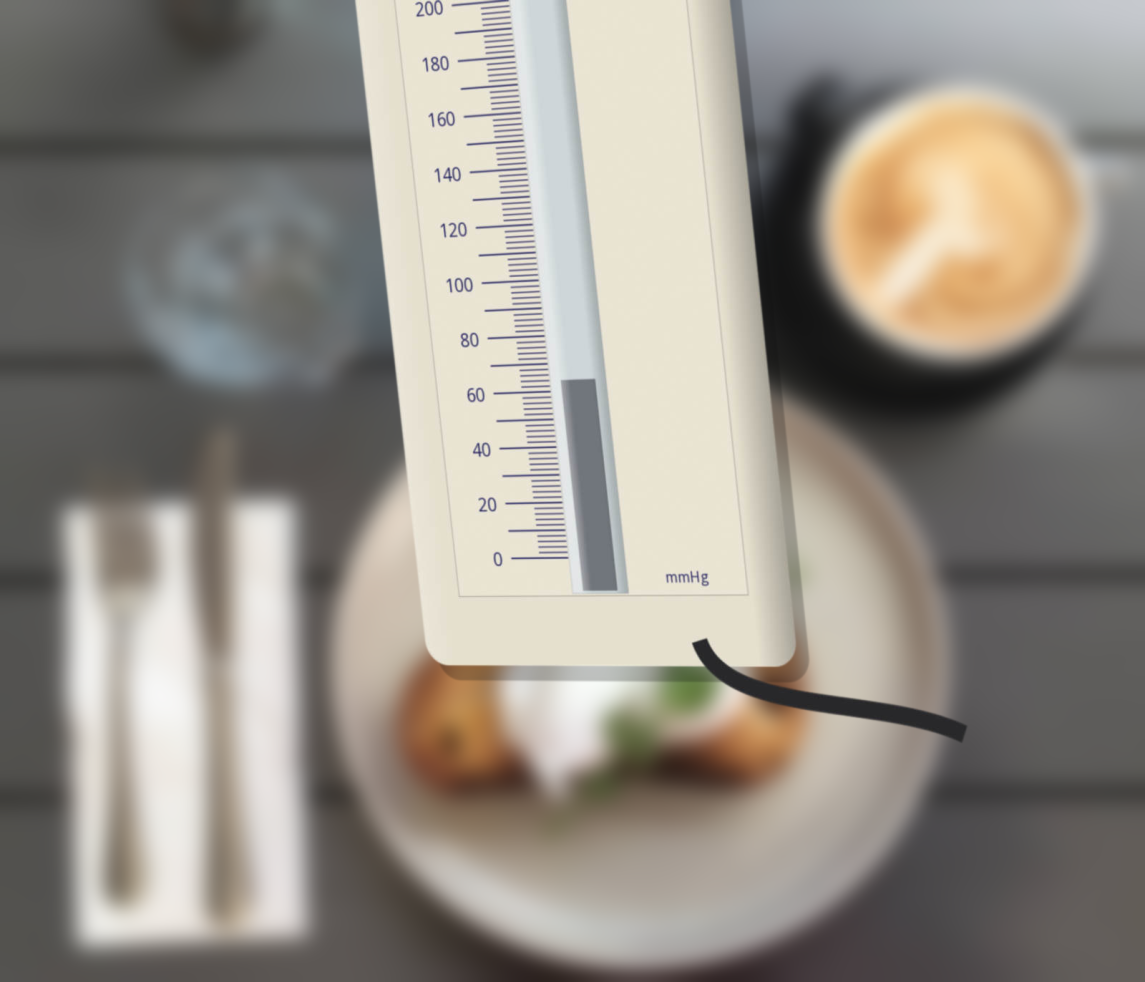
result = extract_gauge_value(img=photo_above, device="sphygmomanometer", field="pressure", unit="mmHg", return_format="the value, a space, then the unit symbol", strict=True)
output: 64 mmHg
